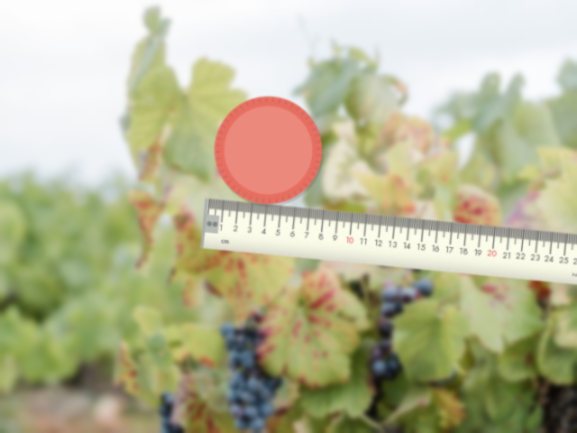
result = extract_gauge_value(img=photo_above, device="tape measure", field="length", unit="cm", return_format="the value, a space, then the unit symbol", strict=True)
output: 7.5 cm
